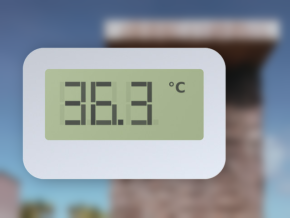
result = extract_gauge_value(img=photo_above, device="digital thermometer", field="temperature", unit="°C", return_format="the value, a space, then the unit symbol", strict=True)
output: 36.3 °C
